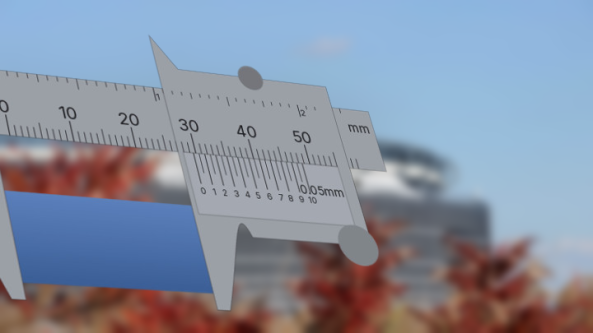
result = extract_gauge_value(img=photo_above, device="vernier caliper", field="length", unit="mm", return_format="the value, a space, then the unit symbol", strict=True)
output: 29.6 mm
